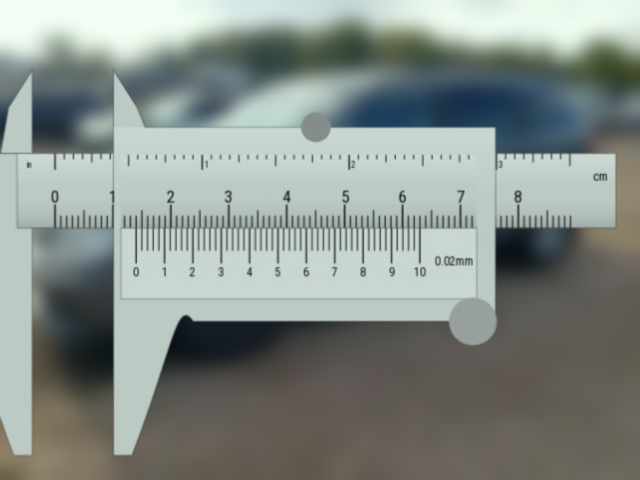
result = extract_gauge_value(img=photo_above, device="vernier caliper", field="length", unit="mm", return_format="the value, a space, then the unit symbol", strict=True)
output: 14.0 mm
